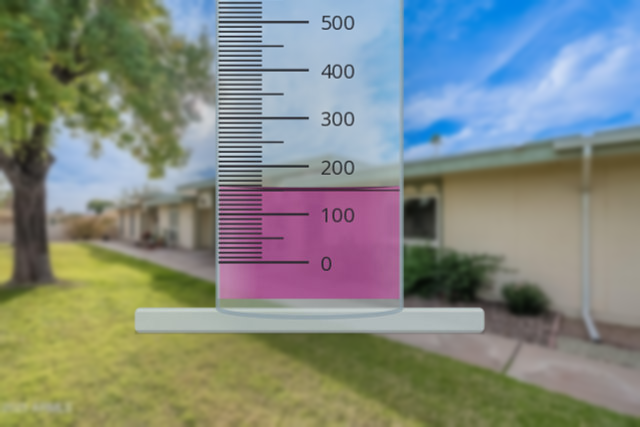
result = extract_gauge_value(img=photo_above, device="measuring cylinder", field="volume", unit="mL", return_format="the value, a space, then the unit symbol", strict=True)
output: 150 mL
